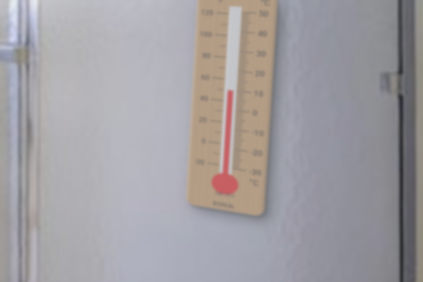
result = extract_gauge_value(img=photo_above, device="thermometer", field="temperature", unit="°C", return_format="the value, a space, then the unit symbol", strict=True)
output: 10 °C
